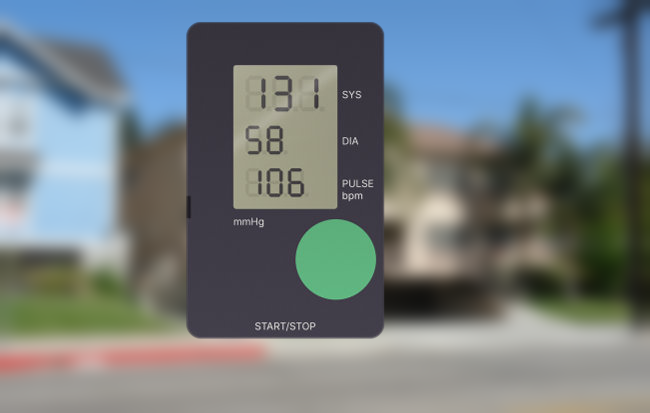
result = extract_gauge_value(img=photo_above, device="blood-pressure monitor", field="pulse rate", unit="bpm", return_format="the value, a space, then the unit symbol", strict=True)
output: 106 bpm
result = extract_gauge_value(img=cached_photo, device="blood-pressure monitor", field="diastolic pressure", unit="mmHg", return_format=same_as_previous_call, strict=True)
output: 58 mmHg
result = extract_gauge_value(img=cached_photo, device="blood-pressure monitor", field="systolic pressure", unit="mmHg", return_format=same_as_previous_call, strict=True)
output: 131 mmHg
